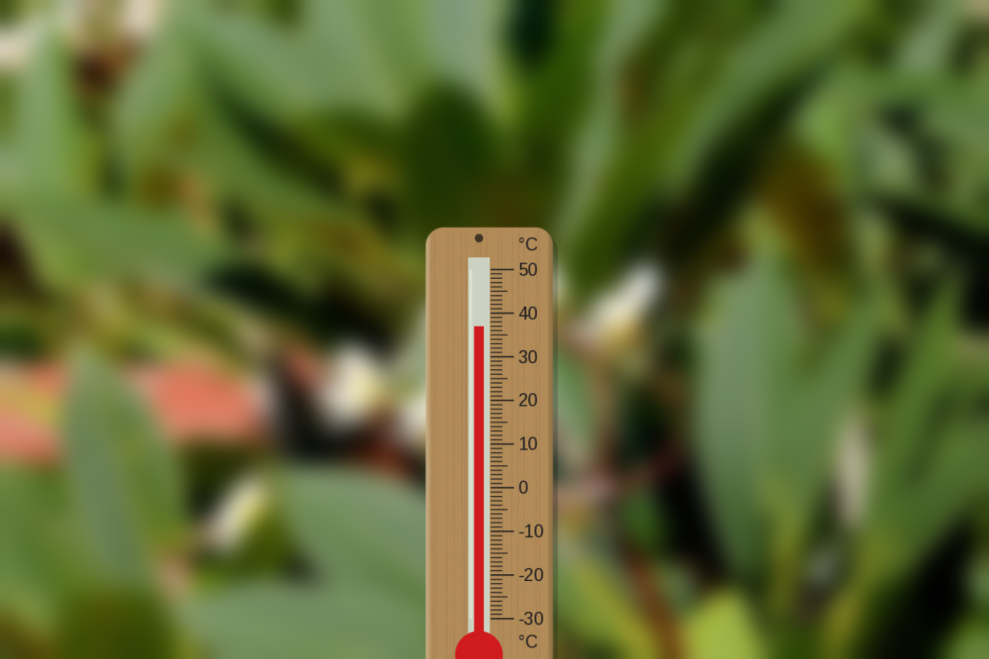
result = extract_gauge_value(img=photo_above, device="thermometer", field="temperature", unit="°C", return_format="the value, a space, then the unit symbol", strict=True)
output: 37 °C
